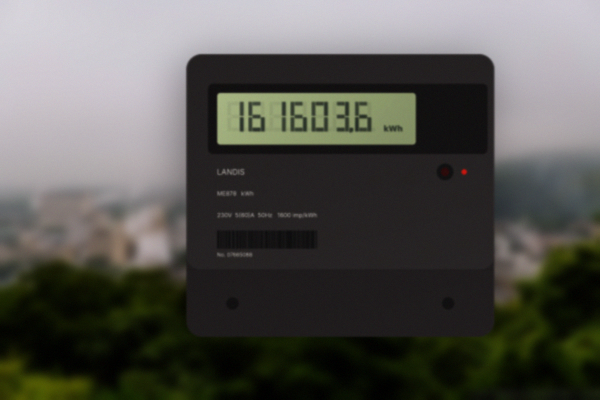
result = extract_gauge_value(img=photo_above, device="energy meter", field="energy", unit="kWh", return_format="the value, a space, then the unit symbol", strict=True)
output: 161603.6 kWh
